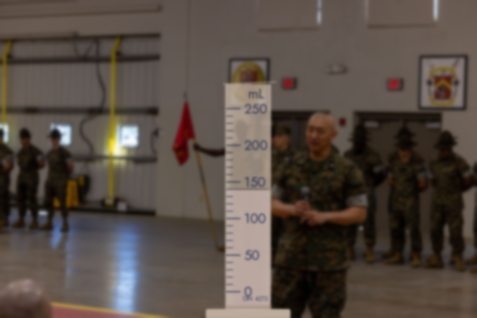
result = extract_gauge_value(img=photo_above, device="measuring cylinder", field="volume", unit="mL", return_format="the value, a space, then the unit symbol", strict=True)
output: 140 mL
